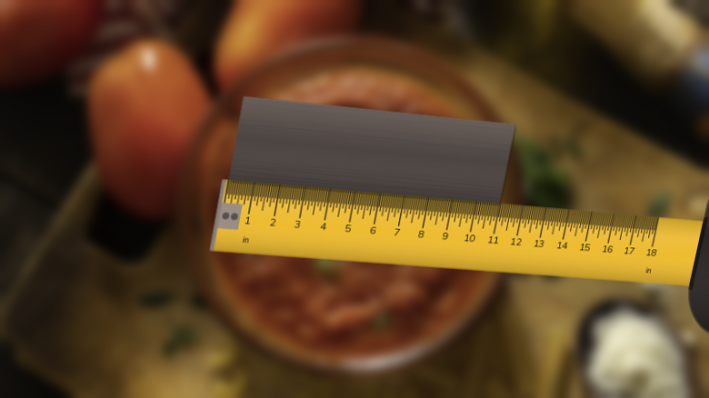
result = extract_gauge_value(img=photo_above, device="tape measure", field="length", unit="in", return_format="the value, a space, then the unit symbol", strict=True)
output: 11 in
